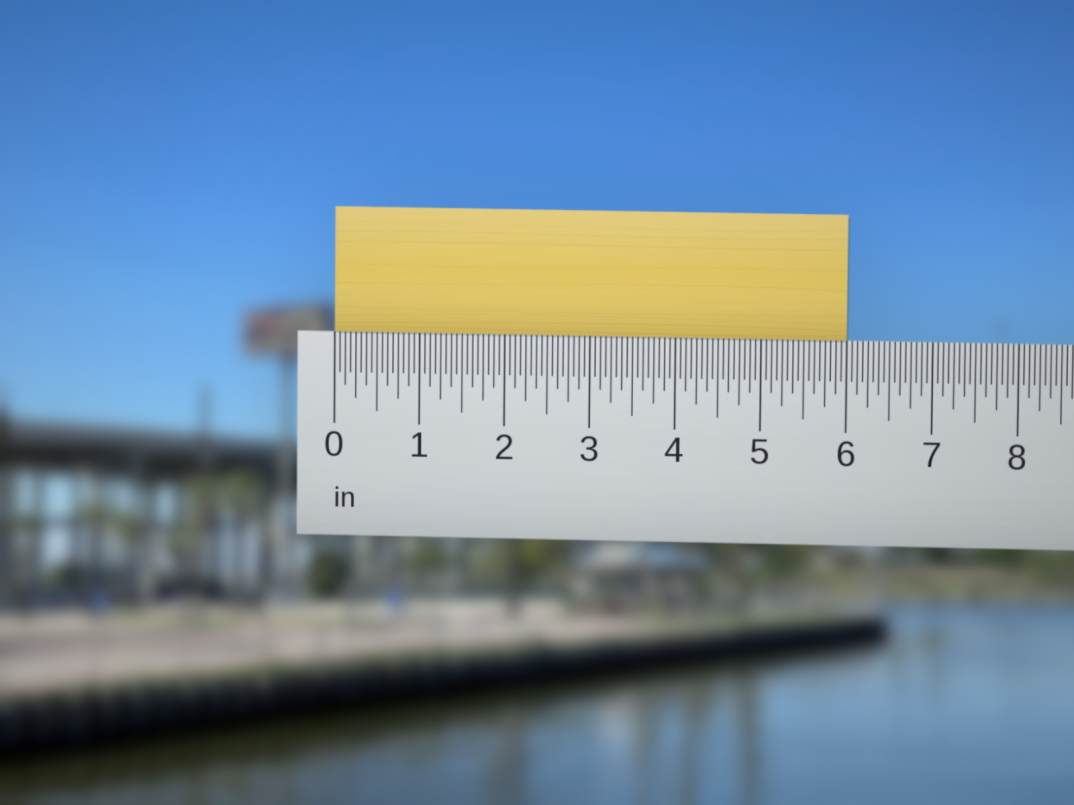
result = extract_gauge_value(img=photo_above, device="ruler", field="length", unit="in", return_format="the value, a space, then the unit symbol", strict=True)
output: 6 in
